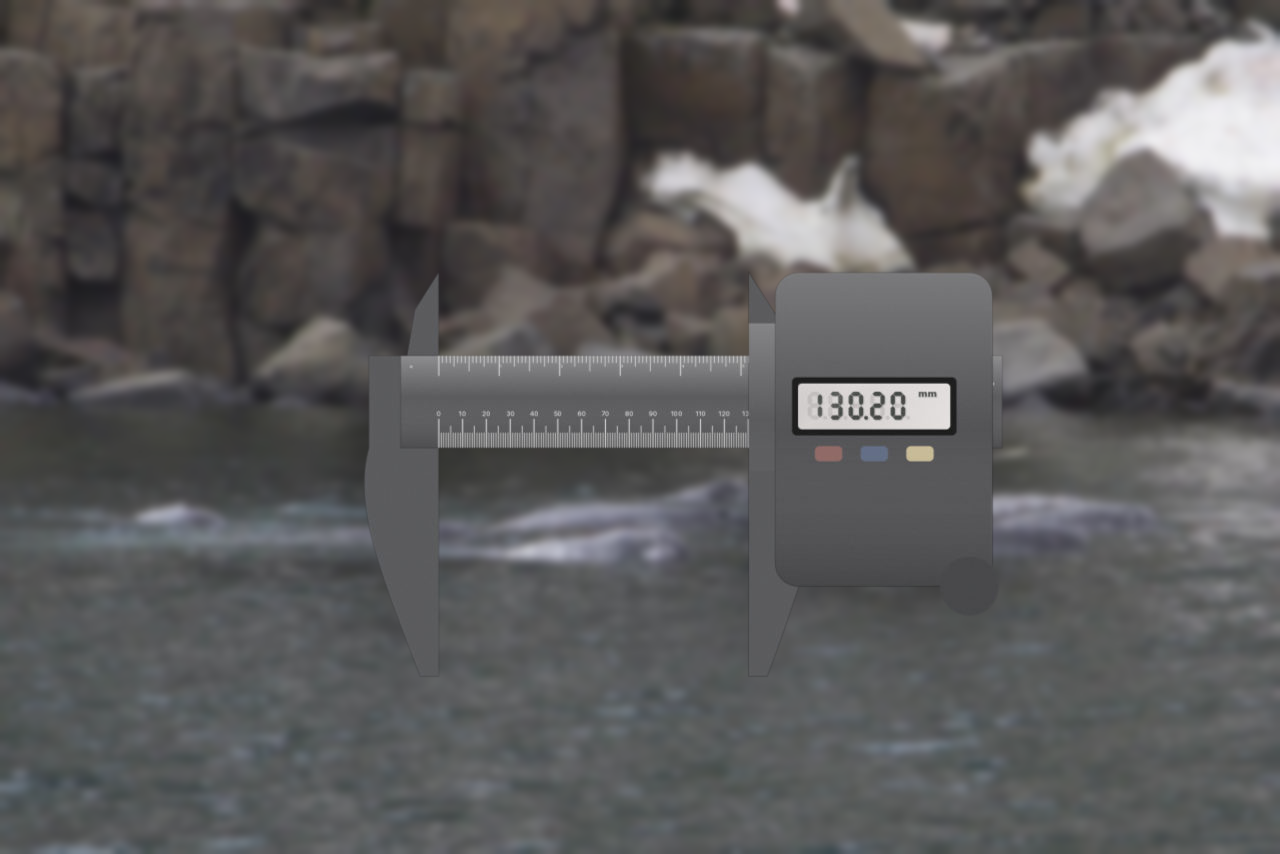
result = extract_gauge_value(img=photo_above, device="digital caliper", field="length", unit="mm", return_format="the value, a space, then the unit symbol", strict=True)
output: 130.20 mm
